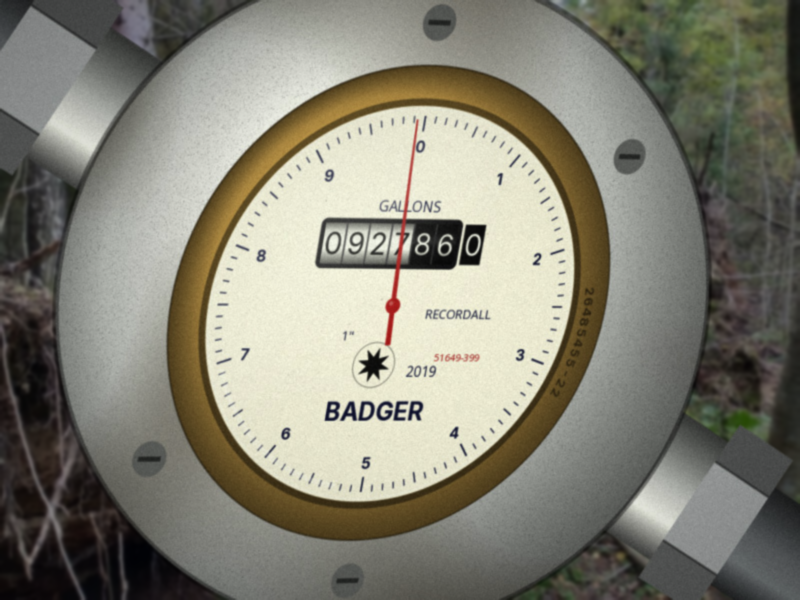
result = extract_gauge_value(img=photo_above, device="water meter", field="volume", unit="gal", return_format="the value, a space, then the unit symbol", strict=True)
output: 927859.9 gal
